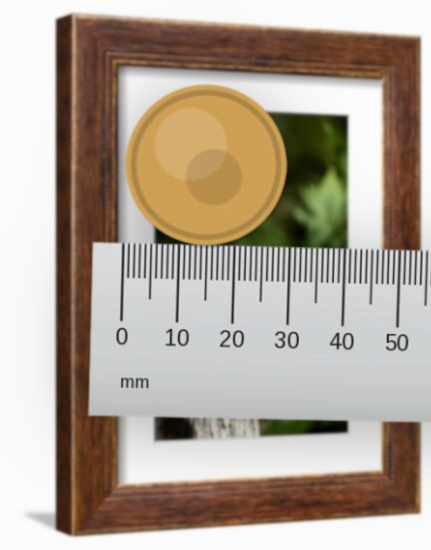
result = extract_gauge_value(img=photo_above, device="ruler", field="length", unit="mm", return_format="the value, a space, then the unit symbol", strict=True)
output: 29 mm
